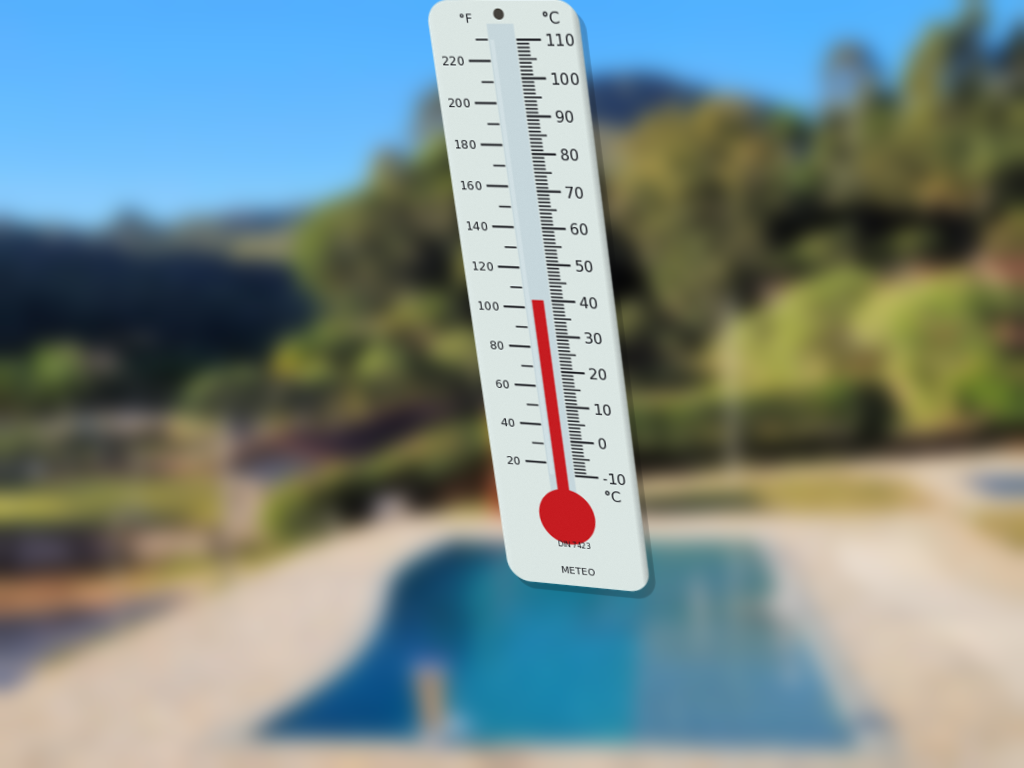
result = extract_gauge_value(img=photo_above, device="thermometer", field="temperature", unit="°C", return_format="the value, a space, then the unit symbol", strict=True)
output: 40 °C
